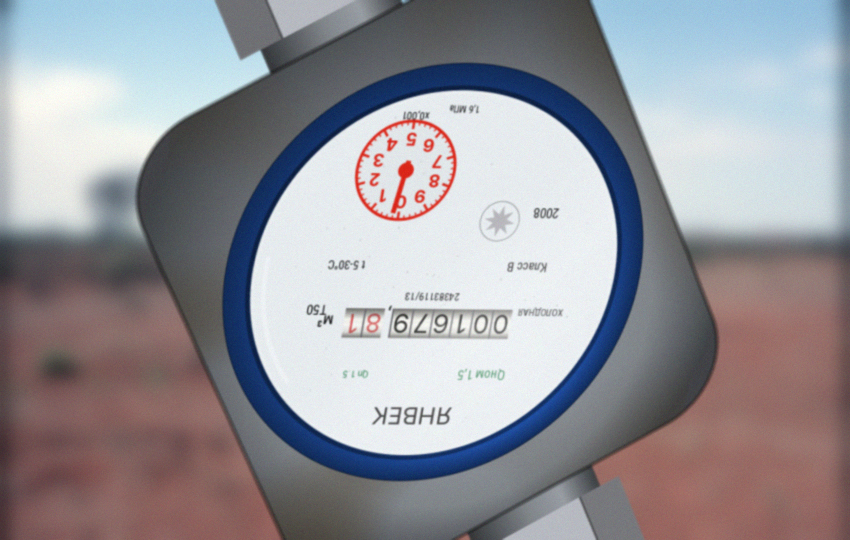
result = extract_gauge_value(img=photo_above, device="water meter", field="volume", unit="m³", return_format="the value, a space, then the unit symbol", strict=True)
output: 1679.810 m³
